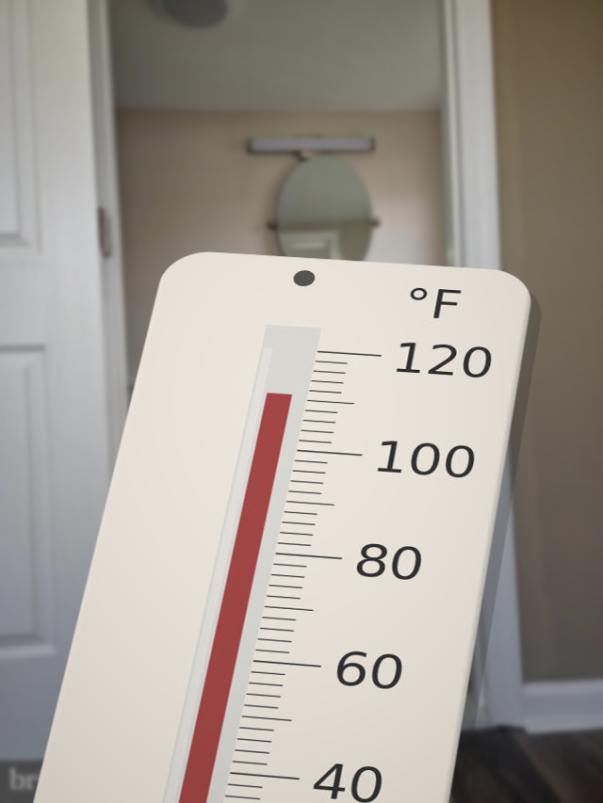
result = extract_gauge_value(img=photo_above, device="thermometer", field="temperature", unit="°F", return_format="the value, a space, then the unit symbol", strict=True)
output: 111 °F
